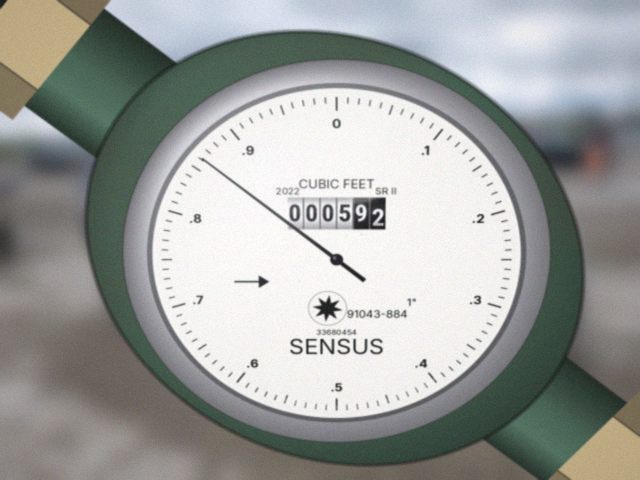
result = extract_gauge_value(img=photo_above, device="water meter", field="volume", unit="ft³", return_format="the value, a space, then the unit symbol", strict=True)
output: 591.86 ft³
